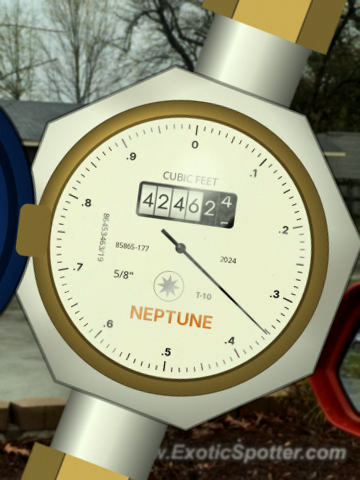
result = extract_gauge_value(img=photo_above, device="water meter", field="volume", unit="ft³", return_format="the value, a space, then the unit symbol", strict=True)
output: 424624.35 ft³
